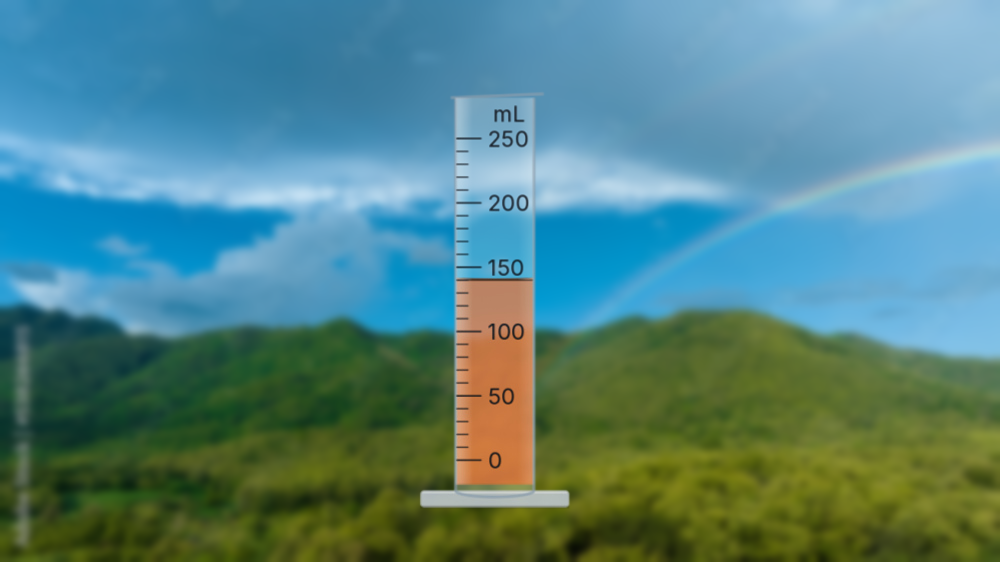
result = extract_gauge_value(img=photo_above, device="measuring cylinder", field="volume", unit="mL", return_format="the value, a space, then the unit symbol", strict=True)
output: 140 mL
